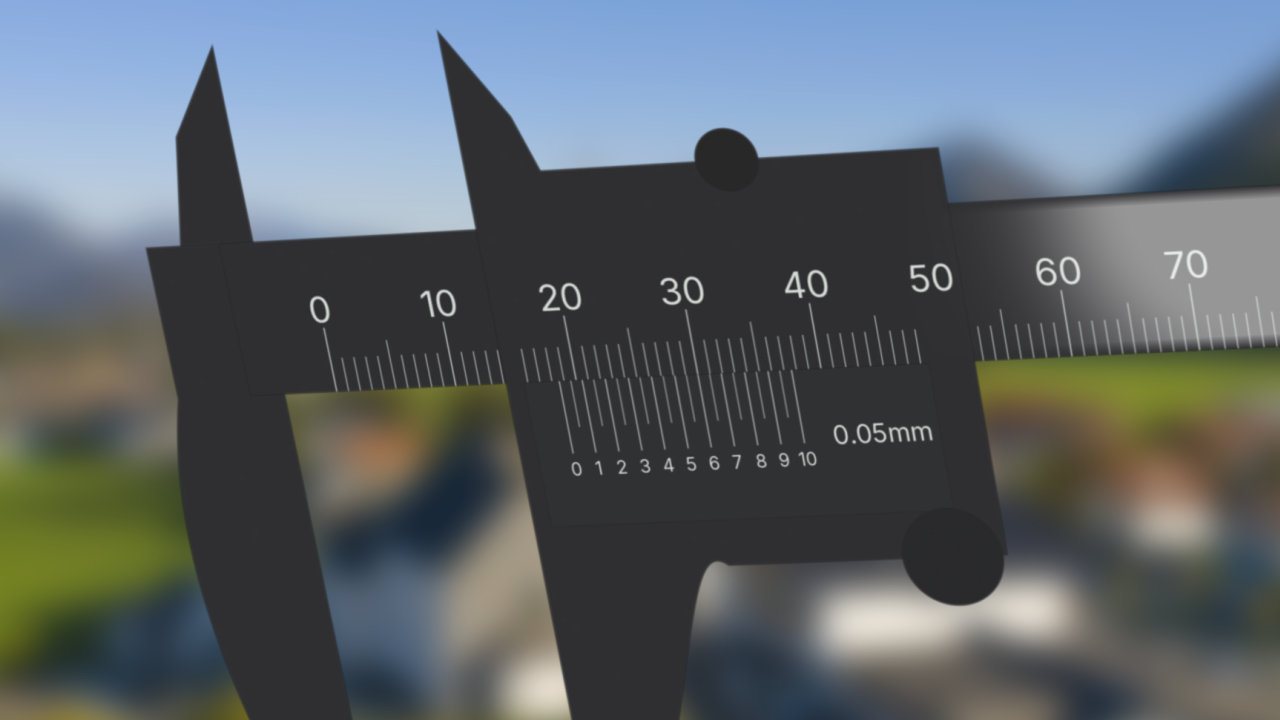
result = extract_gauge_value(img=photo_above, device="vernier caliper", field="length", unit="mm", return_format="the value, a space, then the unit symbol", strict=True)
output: 18.6 mm
